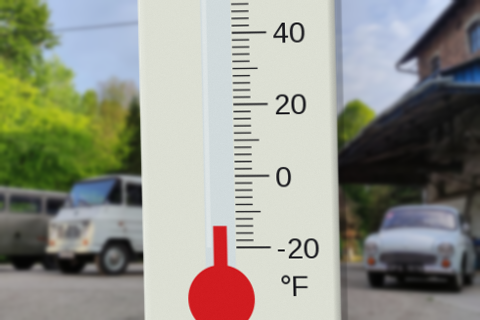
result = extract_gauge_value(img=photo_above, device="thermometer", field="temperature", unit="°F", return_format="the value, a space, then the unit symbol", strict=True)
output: -14 °F
